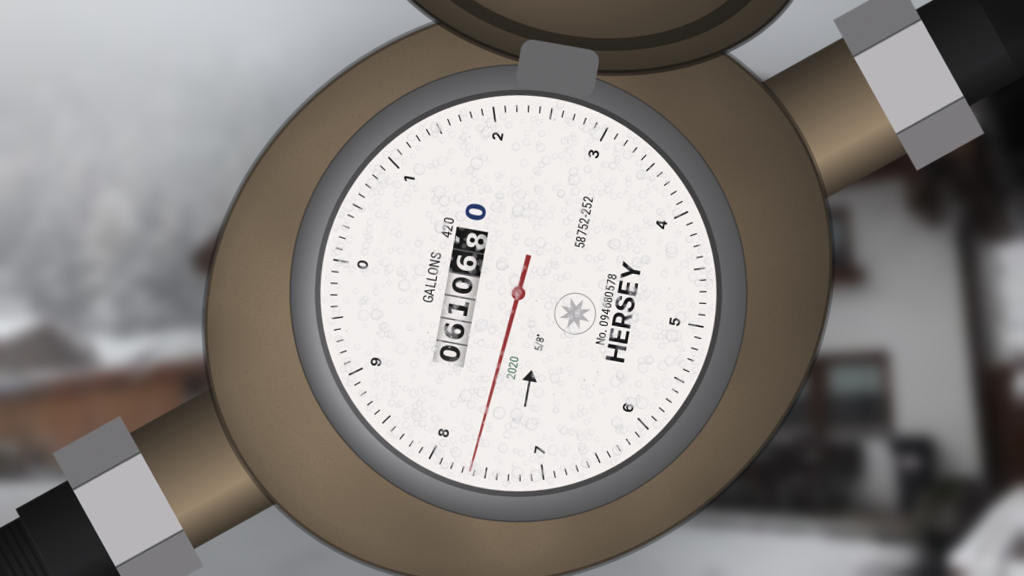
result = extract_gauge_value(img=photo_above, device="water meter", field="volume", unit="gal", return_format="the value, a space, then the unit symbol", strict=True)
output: 610677.6 gal
